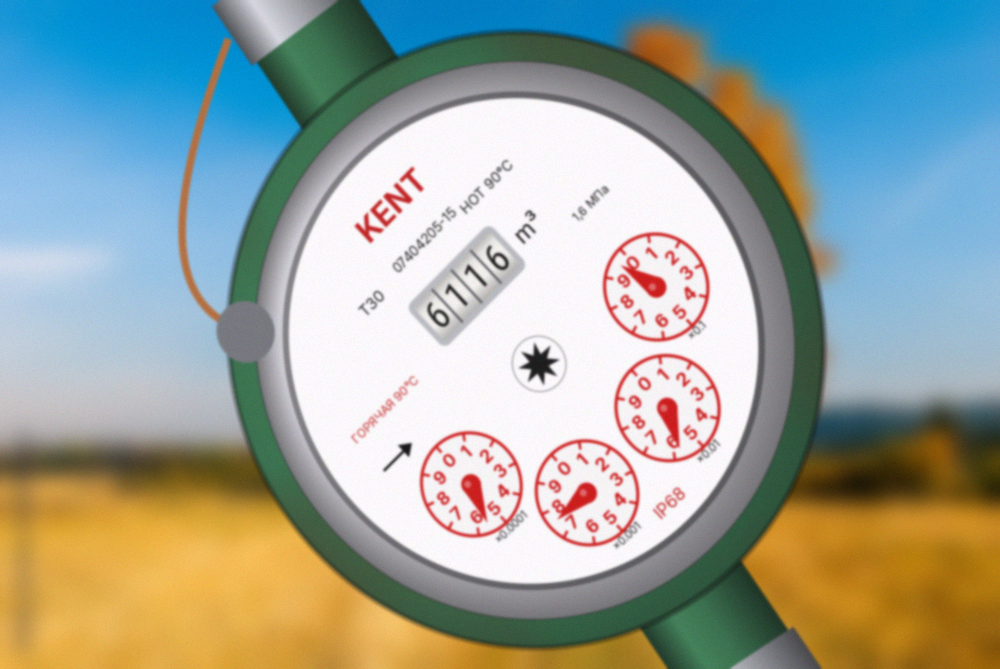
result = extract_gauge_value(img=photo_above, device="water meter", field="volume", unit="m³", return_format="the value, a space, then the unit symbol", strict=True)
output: 6115.9575 m³
